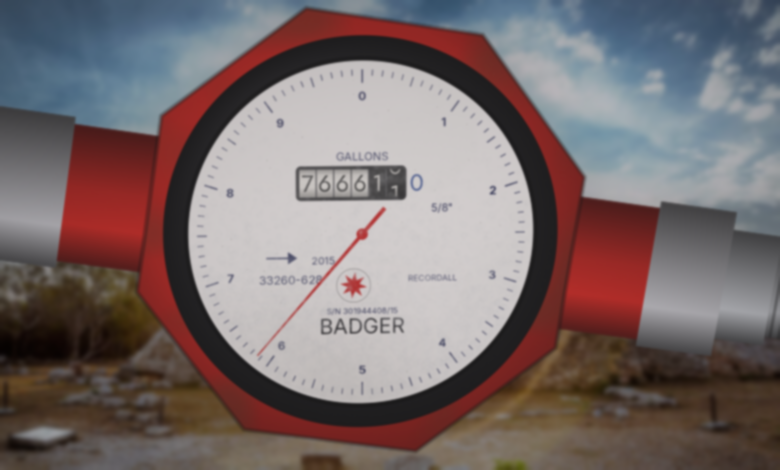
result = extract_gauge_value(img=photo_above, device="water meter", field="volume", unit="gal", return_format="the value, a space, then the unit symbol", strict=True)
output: 7666106.1 gal
